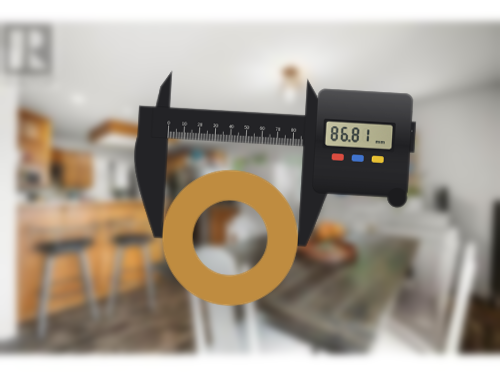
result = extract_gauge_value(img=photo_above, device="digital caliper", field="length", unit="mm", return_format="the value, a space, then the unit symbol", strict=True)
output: 86.81 mm
